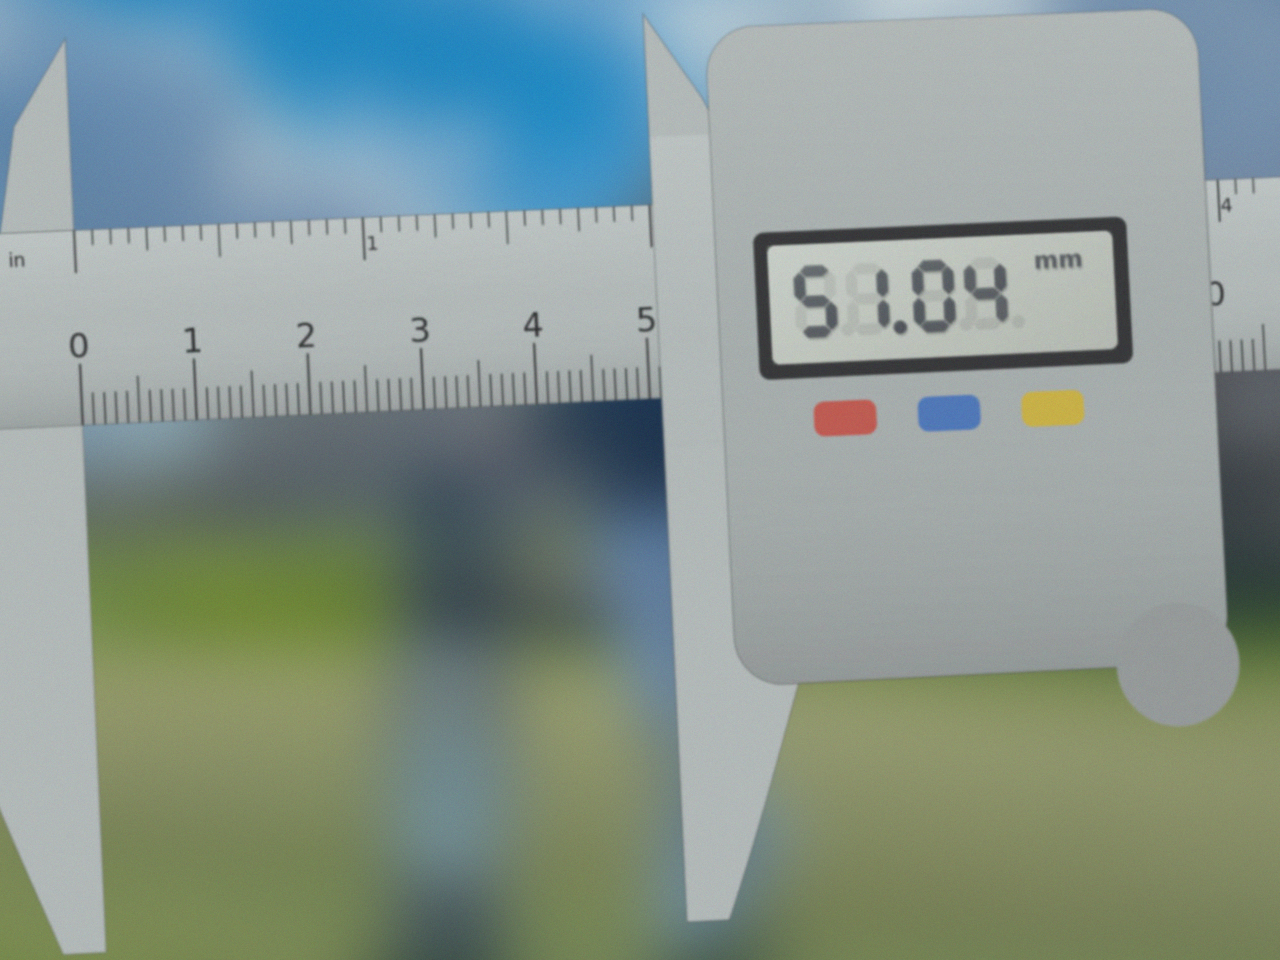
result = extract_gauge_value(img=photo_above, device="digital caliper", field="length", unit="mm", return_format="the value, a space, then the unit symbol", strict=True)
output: 51.04 mm
